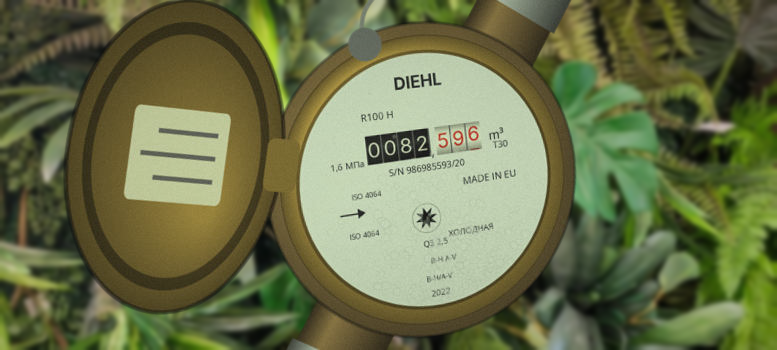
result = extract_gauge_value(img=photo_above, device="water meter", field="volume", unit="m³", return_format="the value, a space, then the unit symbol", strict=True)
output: 82.596 m³
